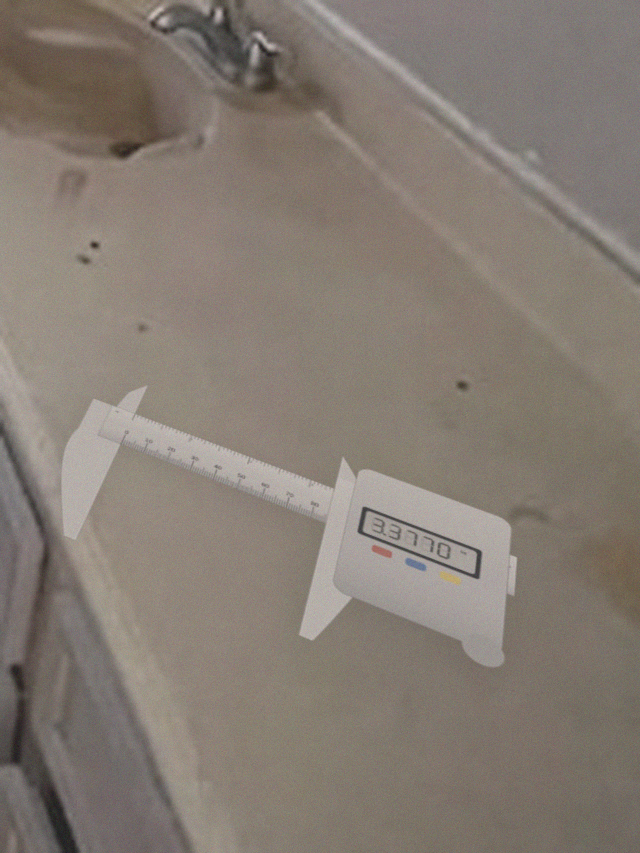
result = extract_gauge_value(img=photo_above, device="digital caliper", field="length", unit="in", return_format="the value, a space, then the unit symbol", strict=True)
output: 3.3770 in
